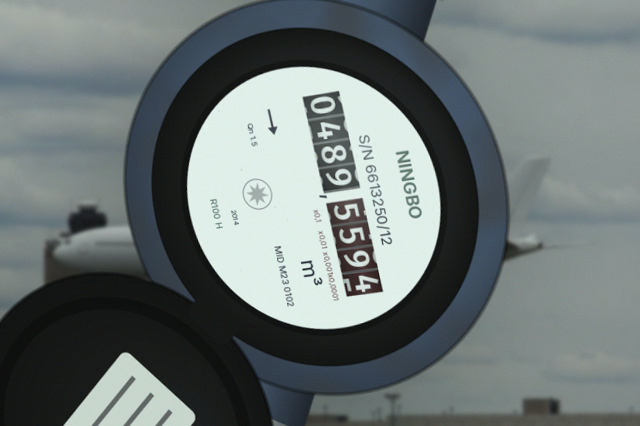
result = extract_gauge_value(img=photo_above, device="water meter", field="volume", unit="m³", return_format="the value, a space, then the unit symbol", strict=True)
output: 489.5594 m³
